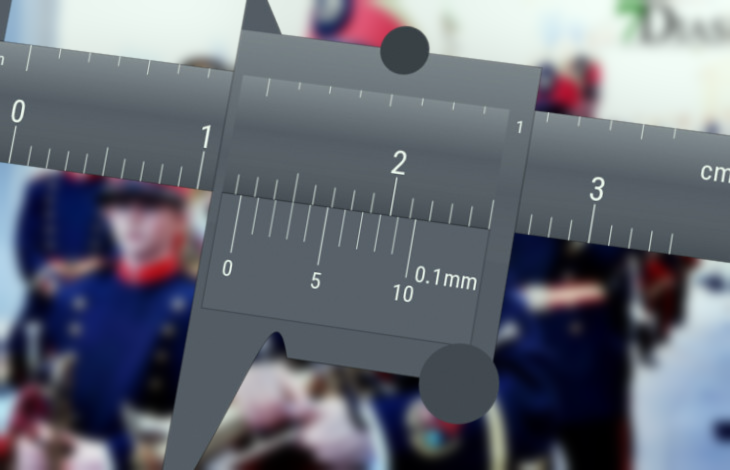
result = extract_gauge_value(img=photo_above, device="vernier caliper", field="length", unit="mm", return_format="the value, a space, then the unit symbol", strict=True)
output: 12.3 mm
